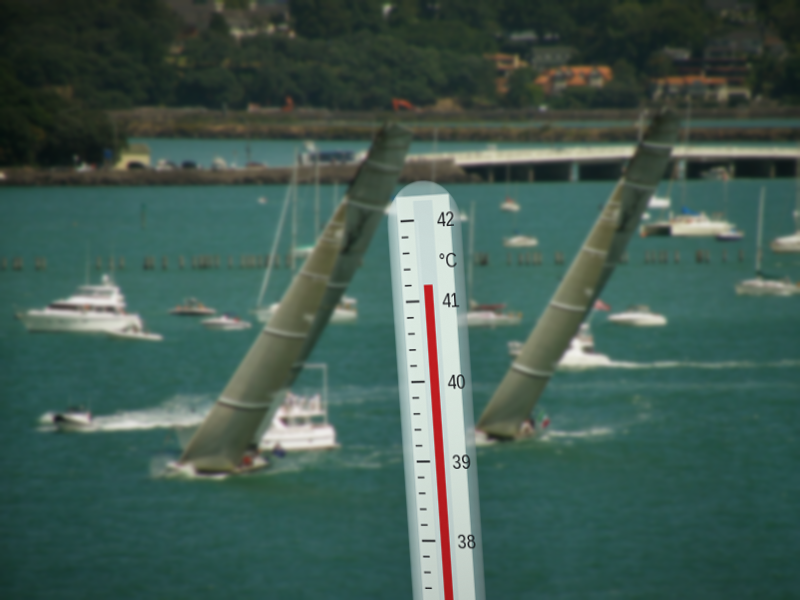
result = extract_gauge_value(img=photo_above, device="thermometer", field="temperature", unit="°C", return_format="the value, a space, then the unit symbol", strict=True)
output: 41.2 °C
